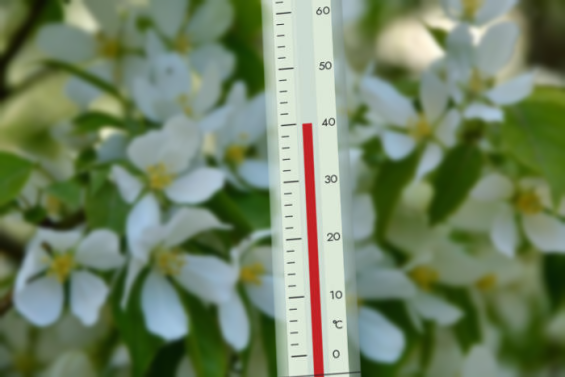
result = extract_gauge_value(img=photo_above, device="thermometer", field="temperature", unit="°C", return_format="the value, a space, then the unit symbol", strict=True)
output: 40 °C
